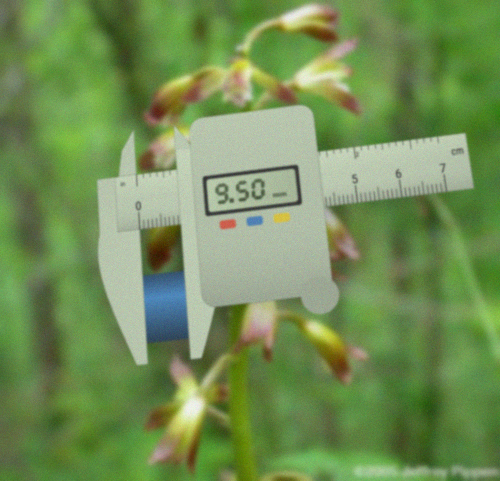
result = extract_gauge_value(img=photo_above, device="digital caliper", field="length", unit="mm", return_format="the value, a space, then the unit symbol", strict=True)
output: 9.50 mm
